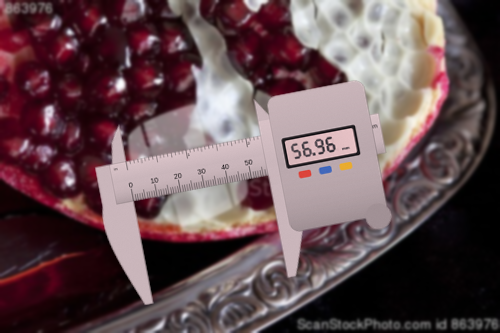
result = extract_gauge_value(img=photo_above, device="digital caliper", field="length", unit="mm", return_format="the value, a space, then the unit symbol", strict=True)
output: 56.96 mm
